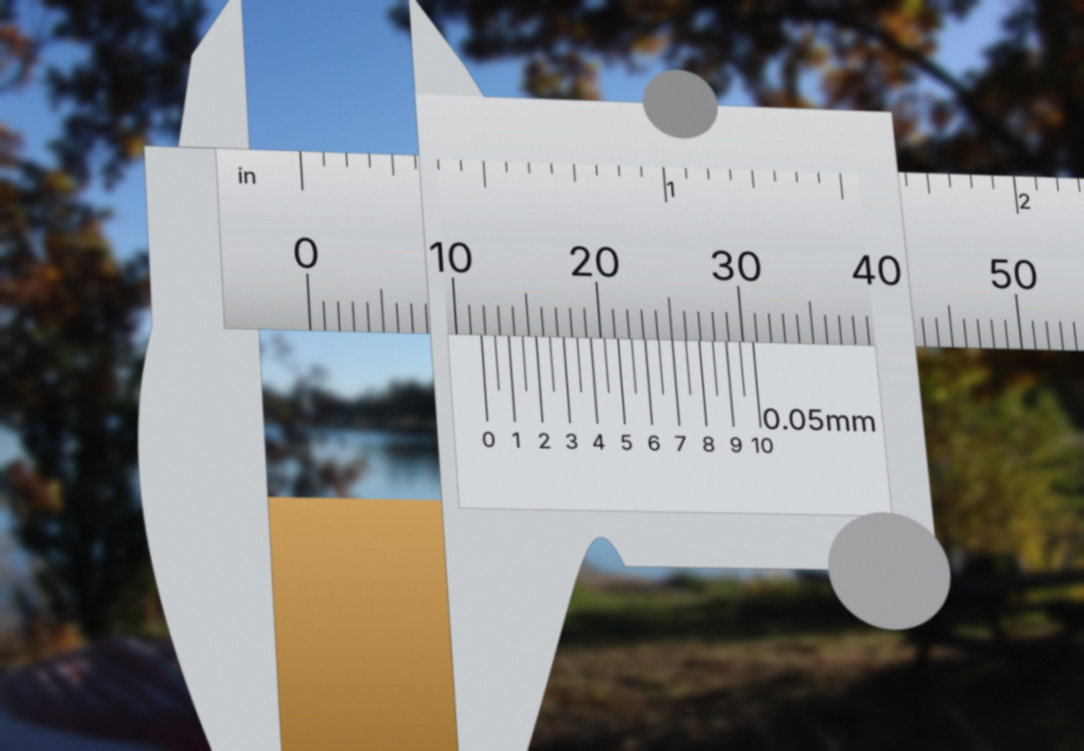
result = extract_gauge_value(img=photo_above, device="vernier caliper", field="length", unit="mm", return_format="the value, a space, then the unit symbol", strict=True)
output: 11.7 mm
